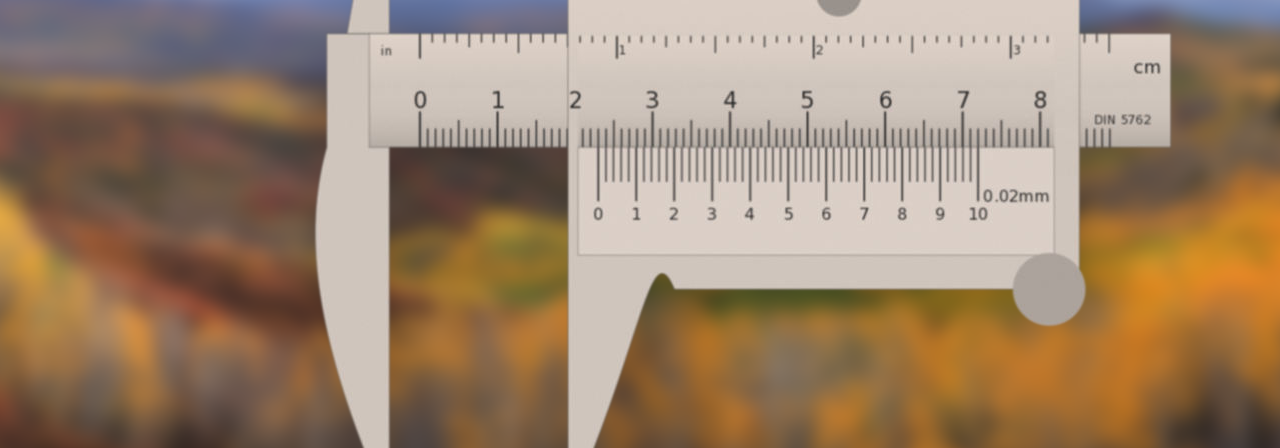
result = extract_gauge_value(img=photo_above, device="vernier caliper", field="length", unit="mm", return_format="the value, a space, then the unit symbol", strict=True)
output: 23.0 mm
